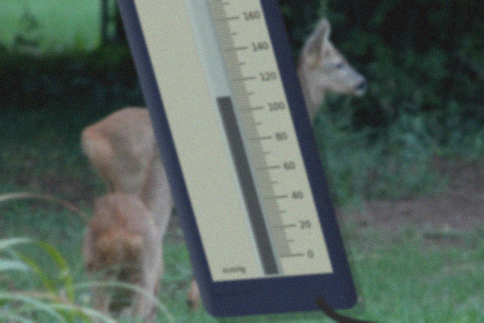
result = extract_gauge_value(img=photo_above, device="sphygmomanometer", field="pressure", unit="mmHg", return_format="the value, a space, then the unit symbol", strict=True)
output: 110 mmHg
